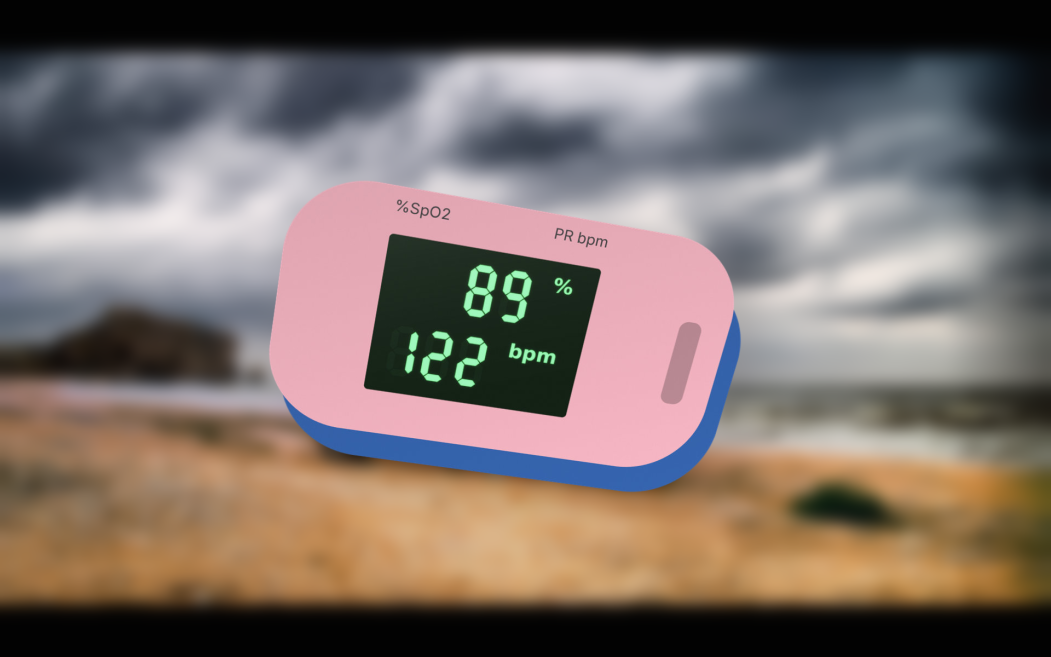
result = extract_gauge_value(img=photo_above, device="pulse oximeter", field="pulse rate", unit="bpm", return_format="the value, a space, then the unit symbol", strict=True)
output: 122 bpm
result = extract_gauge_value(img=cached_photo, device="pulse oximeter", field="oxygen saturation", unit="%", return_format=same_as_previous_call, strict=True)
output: 89 %
